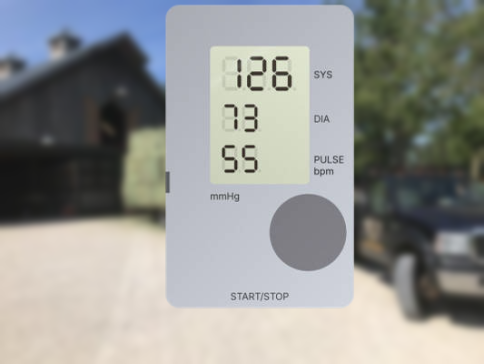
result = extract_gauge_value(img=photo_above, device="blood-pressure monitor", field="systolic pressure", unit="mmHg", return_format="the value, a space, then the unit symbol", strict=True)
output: 126 mmHg
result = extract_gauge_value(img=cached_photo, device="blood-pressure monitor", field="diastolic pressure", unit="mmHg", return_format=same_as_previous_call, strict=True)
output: 73 mmHg
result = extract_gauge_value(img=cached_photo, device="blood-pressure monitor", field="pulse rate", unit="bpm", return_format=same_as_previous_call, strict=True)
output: 55 bpm
